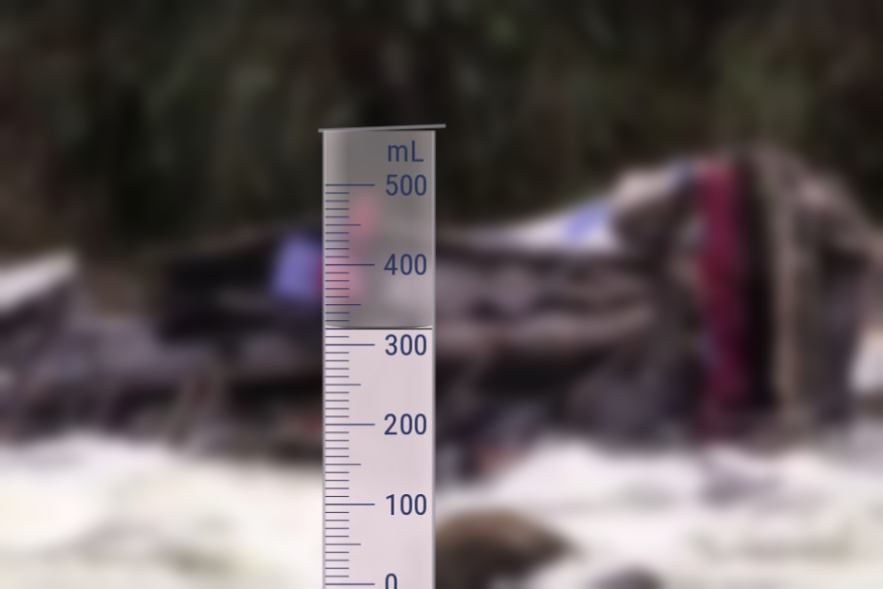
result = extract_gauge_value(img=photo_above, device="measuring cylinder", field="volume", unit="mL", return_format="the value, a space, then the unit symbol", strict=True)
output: 320 mL
